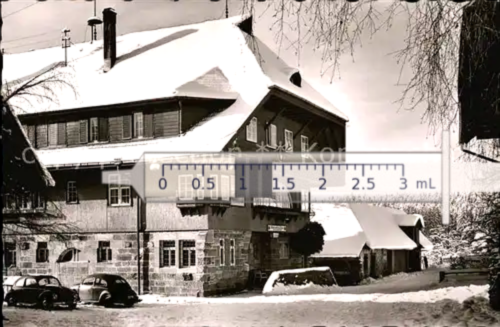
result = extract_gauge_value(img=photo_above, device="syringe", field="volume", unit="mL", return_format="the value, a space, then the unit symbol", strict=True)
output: 0.9 mL
